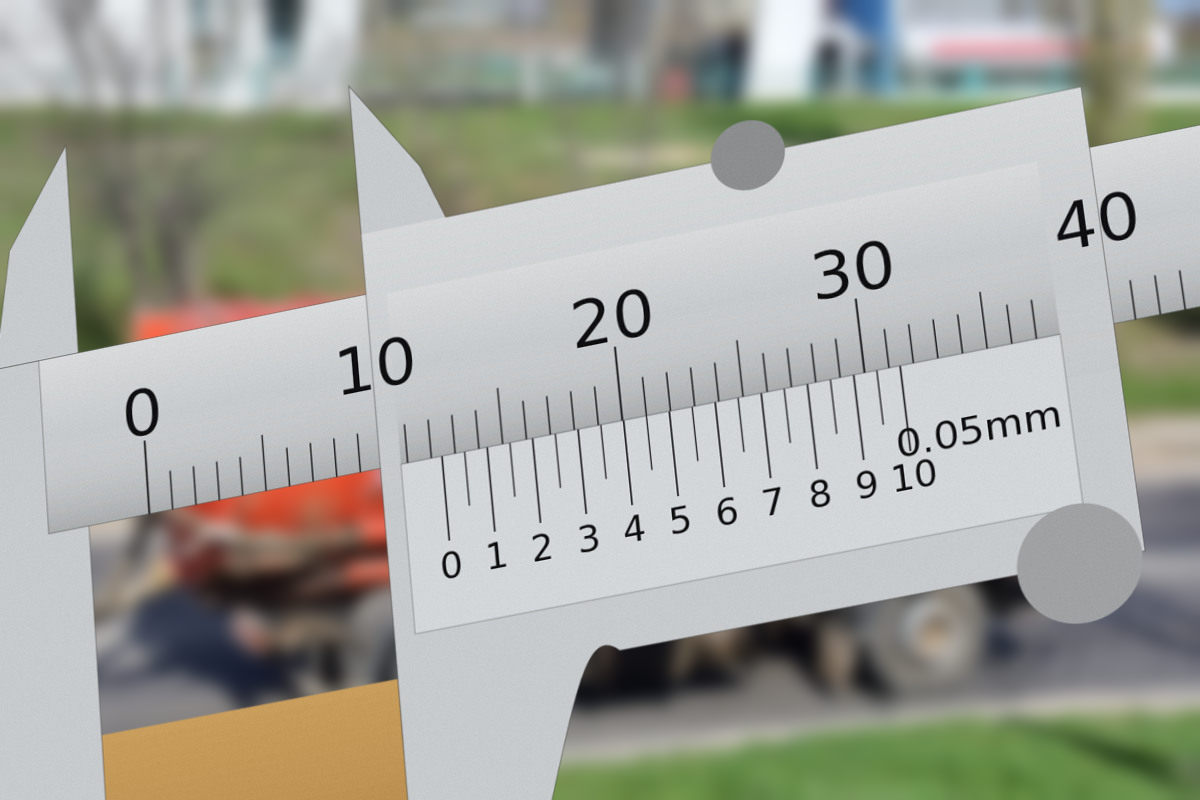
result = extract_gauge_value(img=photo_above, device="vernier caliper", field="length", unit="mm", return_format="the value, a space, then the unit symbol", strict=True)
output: 12.45 mm
